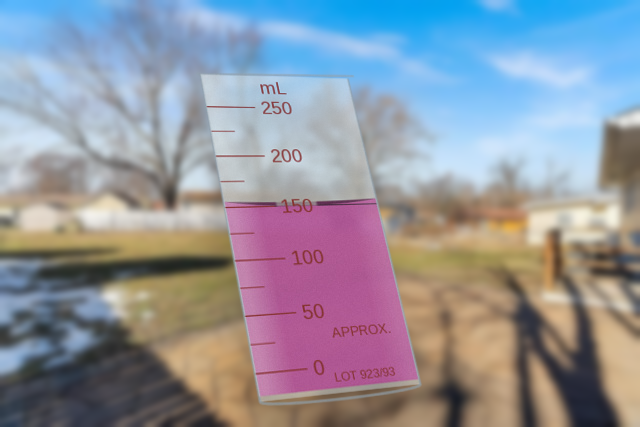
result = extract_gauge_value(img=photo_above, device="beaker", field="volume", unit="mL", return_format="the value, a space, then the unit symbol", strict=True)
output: 150 mL
